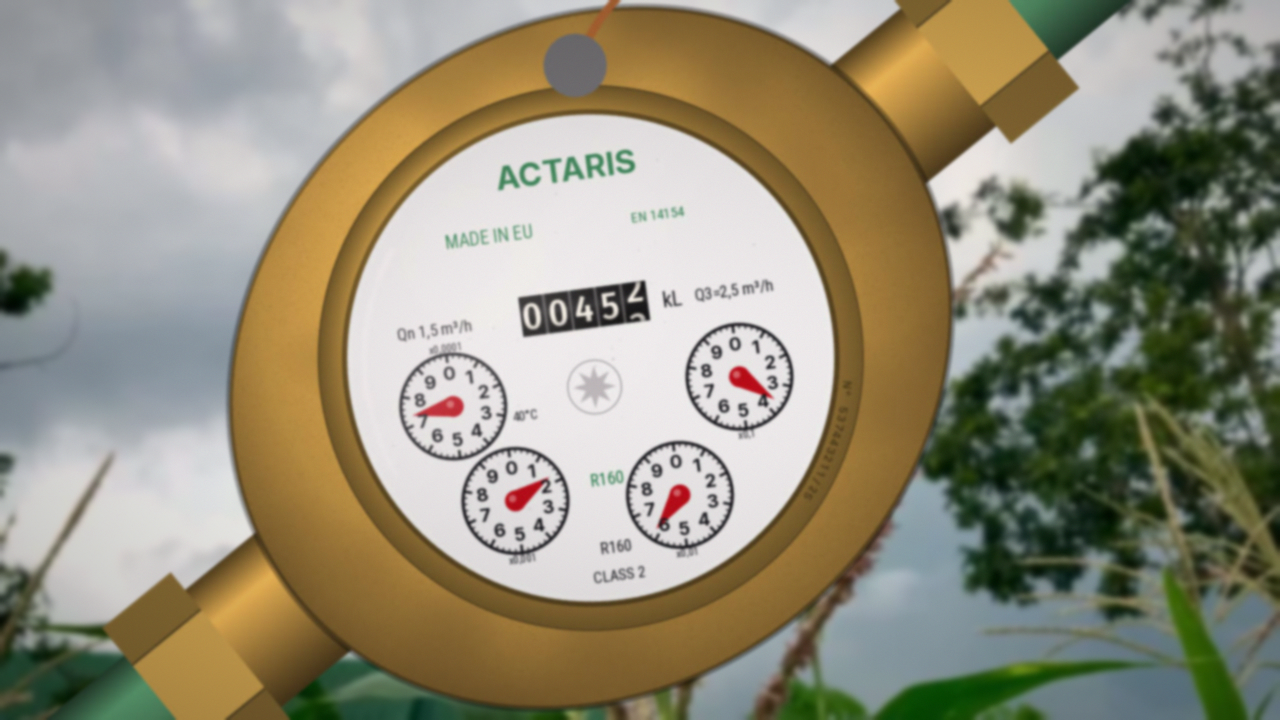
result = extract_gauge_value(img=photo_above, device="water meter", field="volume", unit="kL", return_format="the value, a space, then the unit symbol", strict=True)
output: 452.3617 kL
